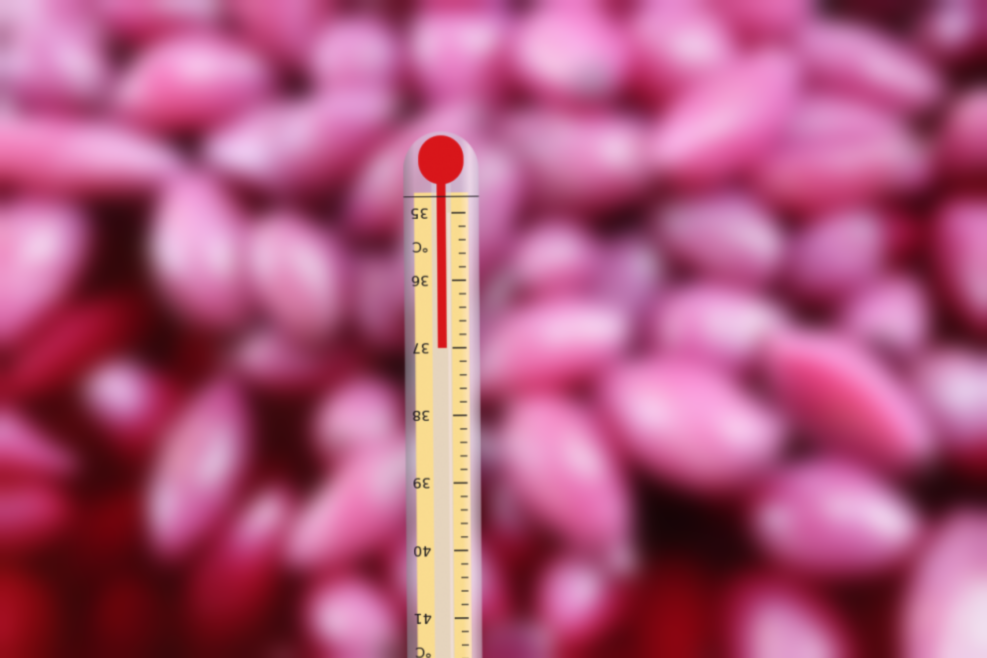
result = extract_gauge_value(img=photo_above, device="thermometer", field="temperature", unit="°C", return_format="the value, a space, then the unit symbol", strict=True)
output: 37 °C
